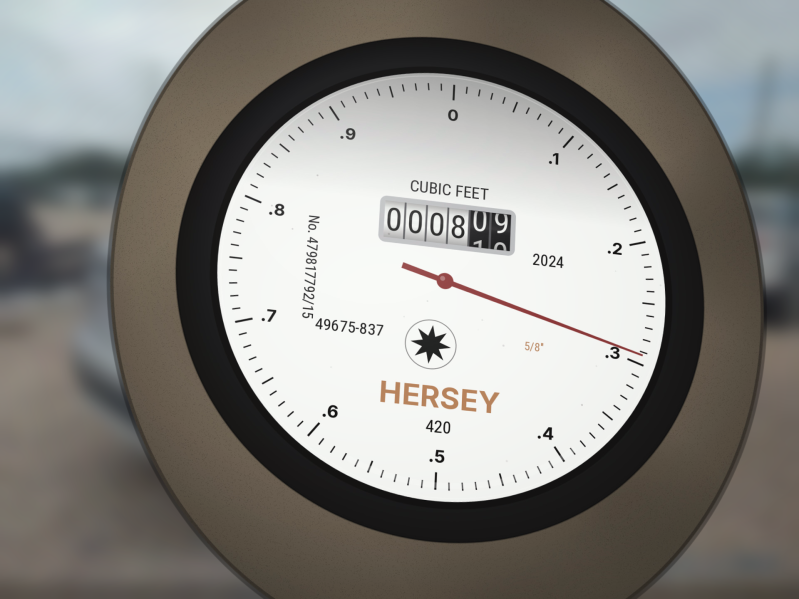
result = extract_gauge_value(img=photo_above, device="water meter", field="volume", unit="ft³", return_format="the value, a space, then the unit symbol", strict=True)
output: 809.29 ft³
